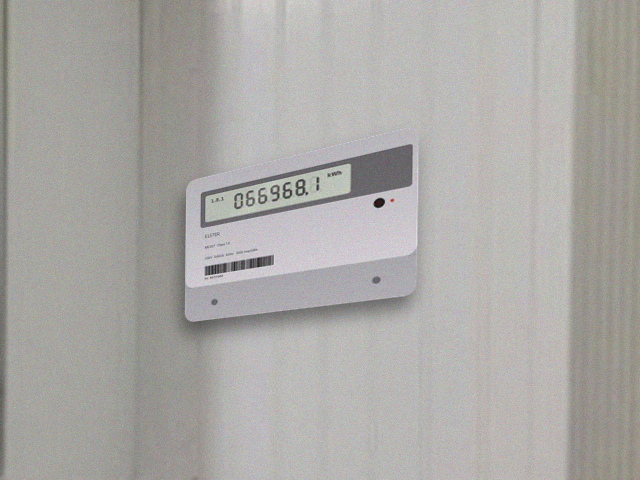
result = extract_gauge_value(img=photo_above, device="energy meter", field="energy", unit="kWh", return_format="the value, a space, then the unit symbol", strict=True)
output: 66968.1 kWh
